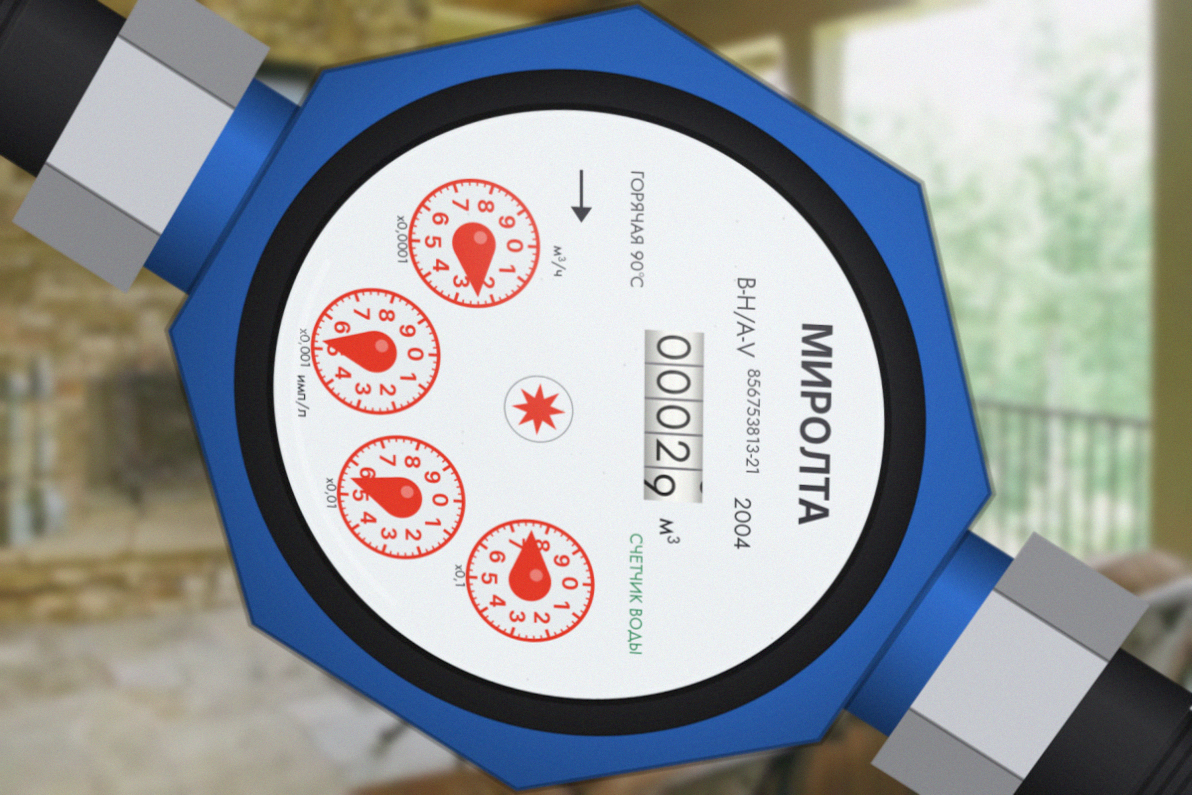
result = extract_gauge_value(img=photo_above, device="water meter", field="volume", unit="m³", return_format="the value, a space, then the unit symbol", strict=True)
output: 28.7552 m³
